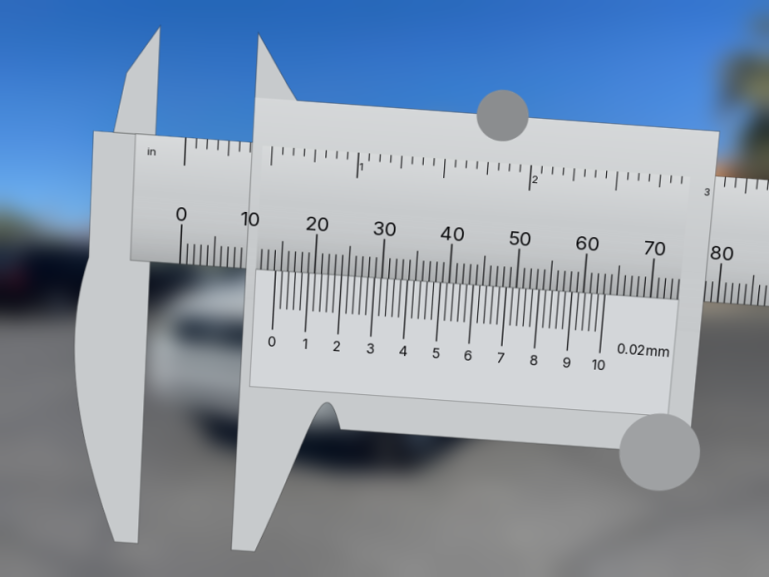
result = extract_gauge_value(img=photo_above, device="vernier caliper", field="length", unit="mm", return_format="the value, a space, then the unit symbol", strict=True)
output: 14.2 mm
